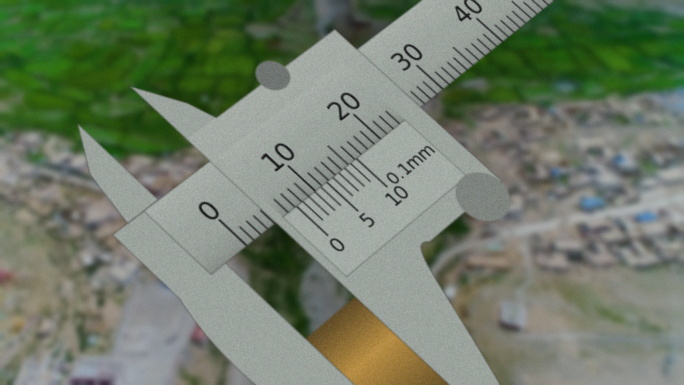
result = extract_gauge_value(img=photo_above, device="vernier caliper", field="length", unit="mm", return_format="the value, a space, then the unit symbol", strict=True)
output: 7.2 mm
